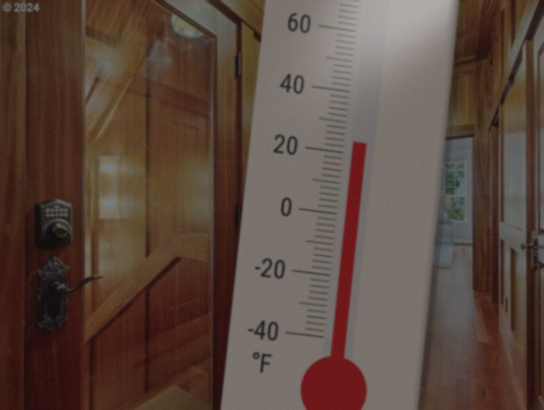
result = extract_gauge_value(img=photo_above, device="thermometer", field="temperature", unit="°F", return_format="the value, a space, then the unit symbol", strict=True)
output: 24 °F
